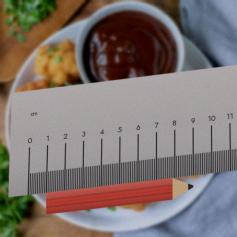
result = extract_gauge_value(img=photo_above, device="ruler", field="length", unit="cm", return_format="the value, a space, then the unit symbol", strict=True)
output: 8 cm
